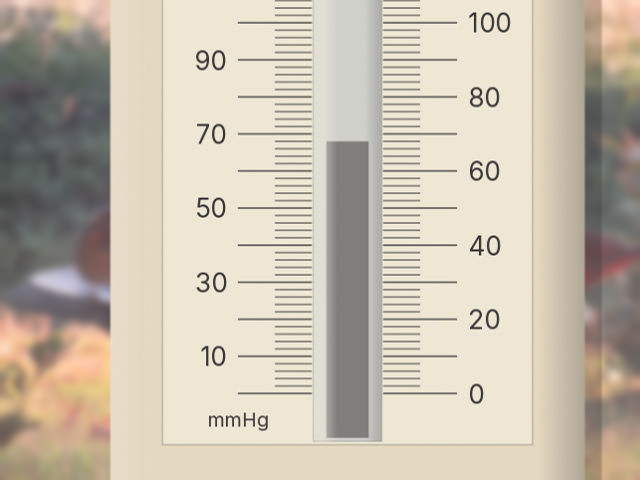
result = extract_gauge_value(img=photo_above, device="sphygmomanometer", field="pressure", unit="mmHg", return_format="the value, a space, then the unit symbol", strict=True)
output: 68 mmHg
